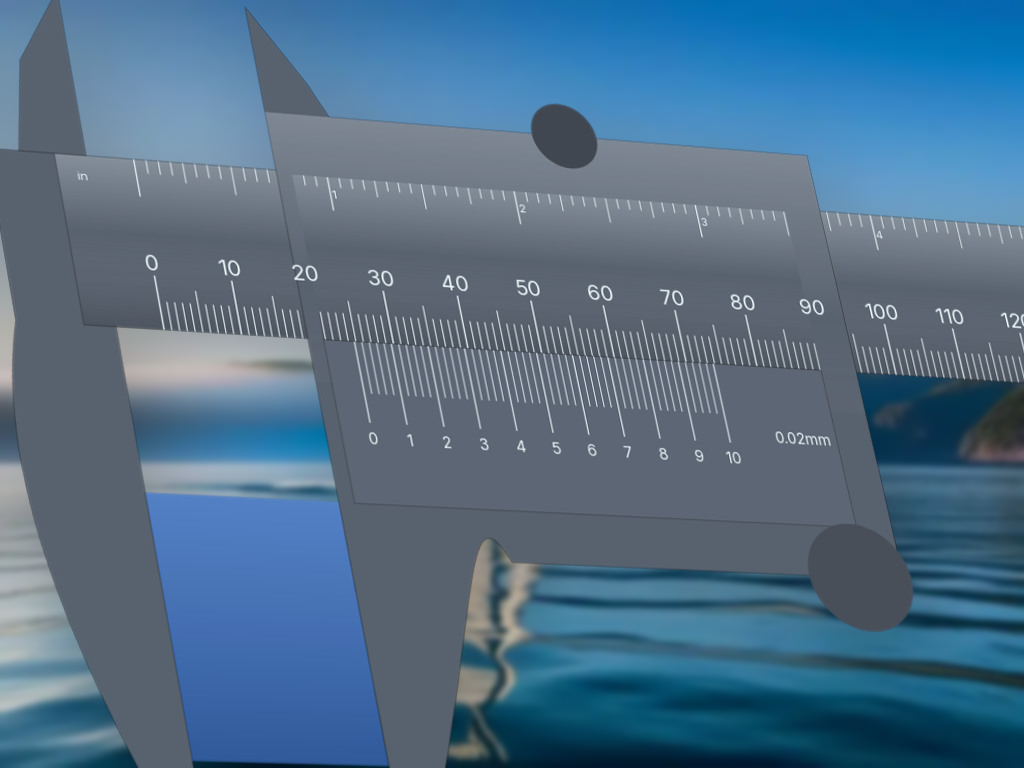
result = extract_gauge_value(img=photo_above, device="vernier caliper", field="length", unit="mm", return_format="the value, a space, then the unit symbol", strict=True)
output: 24.8 mm
